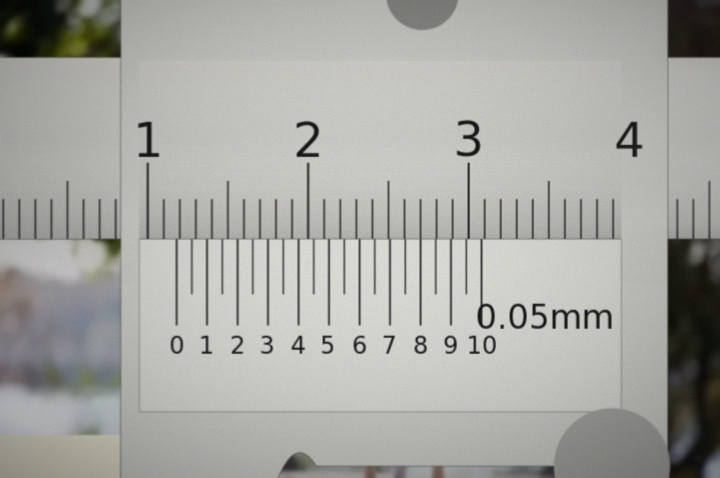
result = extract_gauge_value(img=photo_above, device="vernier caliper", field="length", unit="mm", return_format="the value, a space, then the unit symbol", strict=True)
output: 11.8 mm
